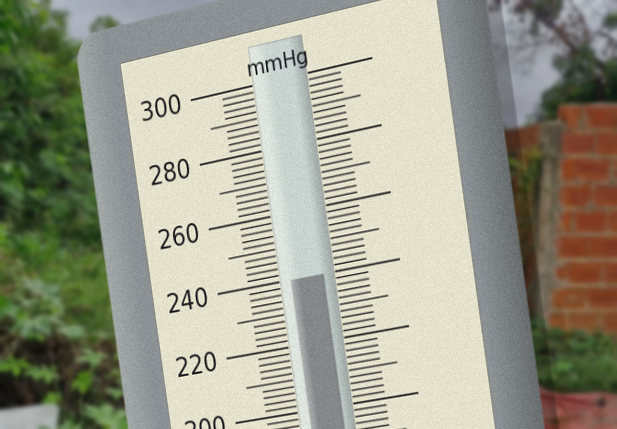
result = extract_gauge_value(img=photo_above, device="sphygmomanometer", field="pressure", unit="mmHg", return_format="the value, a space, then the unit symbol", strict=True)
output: 240 mmHg
